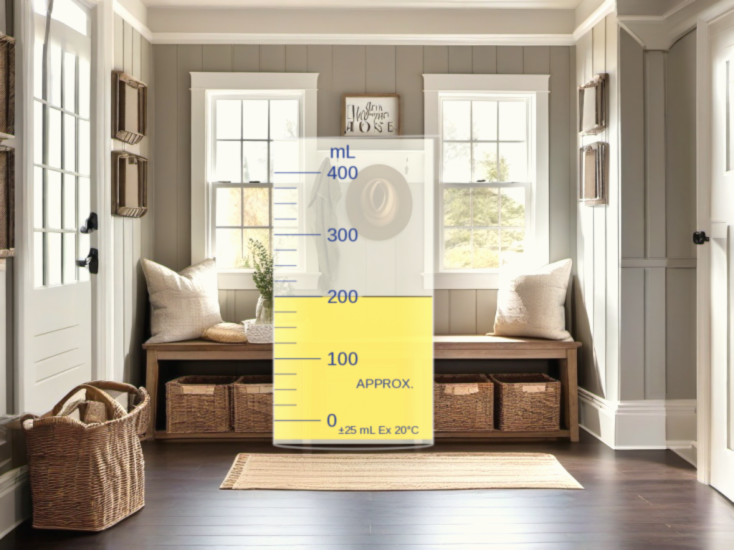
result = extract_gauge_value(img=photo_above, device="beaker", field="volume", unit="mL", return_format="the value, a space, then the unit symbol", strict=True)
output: 200 mL
